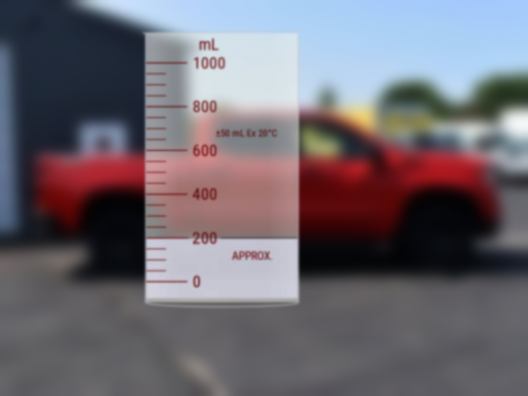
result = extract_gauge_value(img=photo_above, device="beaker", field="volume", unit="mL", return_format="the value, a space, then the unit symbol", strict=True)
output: 200 mL
